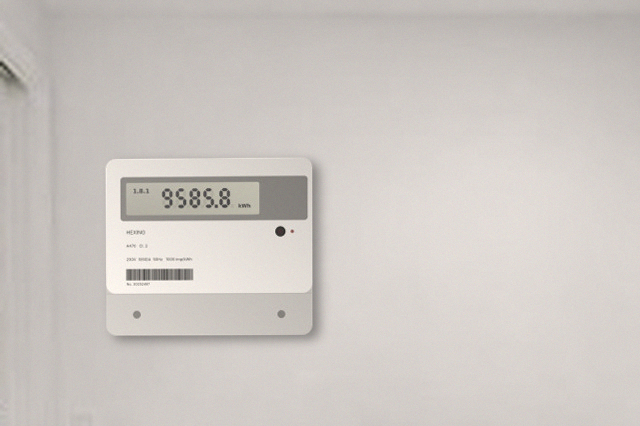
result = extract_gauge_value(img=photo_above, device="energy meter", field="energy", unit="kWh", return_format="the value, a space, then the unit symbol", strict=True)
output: 9585.8 kWh
